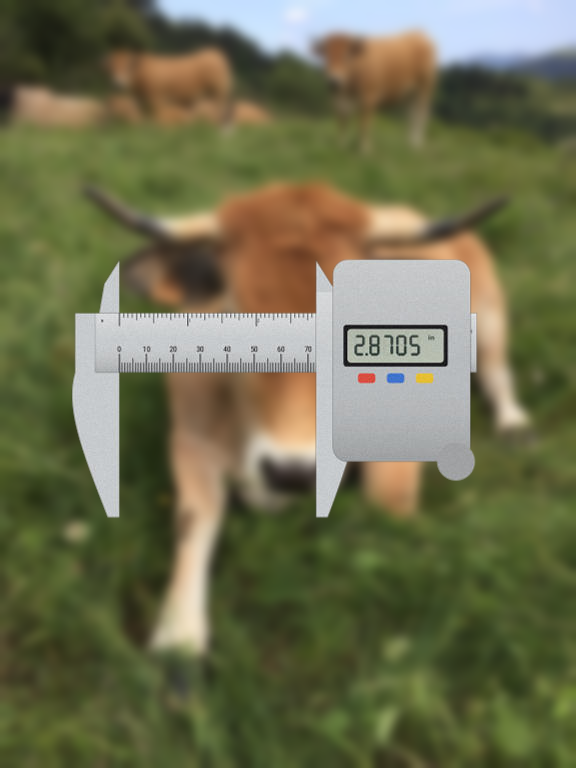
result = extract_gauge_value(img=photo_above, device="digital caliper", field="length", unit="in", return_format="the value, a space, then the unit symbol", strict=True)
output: 2.8705 in
